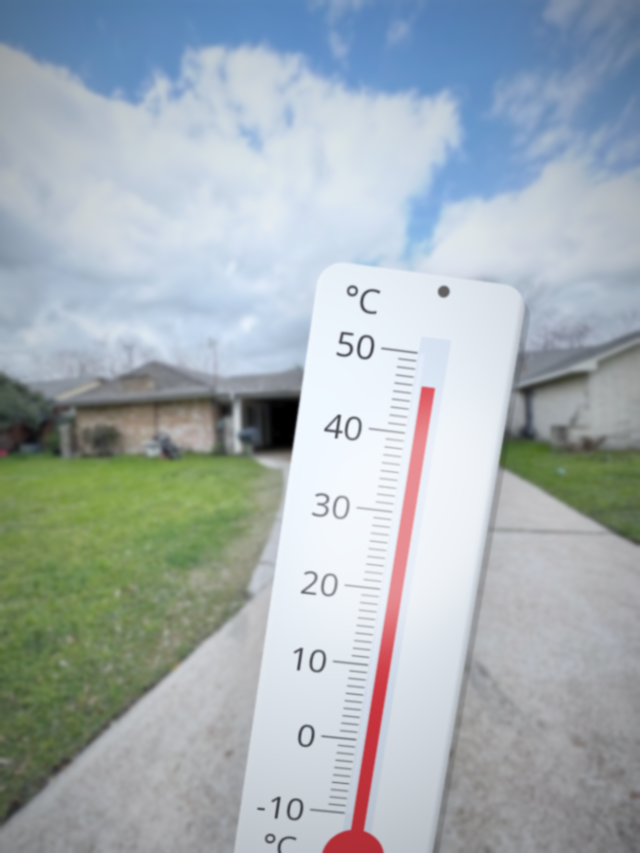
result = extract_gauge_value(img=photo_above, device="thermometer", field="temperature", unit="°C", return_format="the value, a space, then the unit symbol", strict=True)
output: 46 °C
